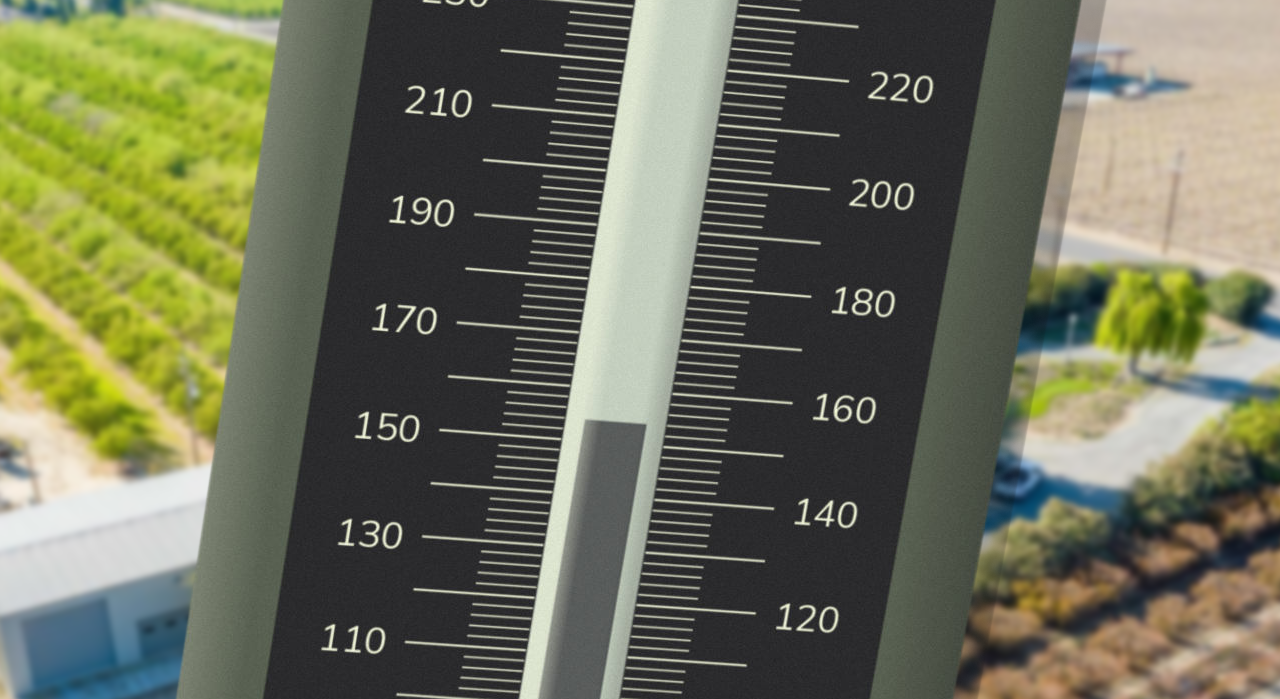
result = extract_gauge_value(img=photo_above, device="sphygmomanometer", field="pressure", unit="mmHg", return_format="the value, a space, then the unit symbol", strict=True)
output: 154 mmHg
